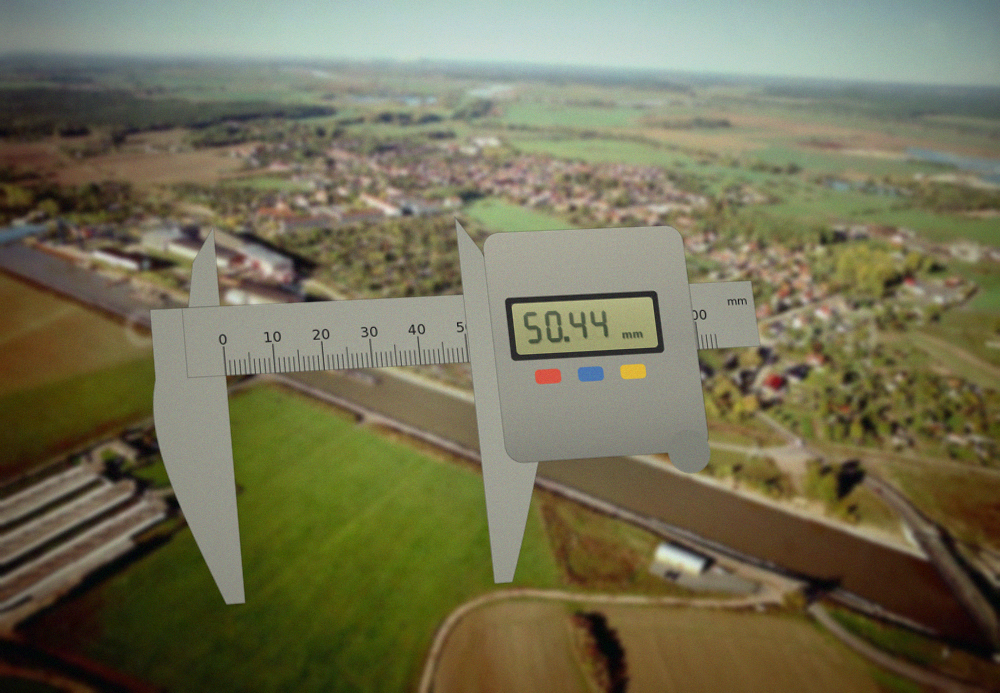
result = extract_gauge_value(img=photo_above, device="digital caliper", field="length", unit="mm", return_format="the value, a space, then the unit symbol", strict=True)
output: 50.44 mm
